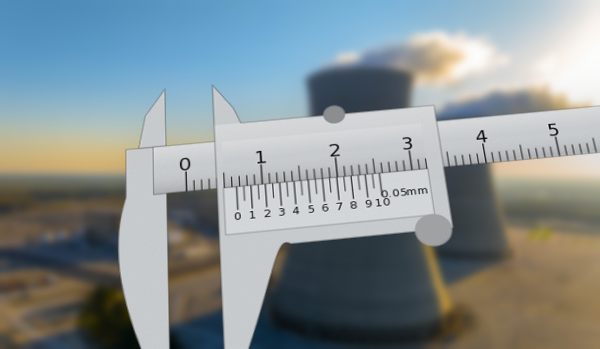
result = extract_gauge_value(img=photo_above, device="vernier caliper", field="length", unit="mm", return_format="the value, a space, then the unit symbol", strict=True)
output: 6.6 mm
